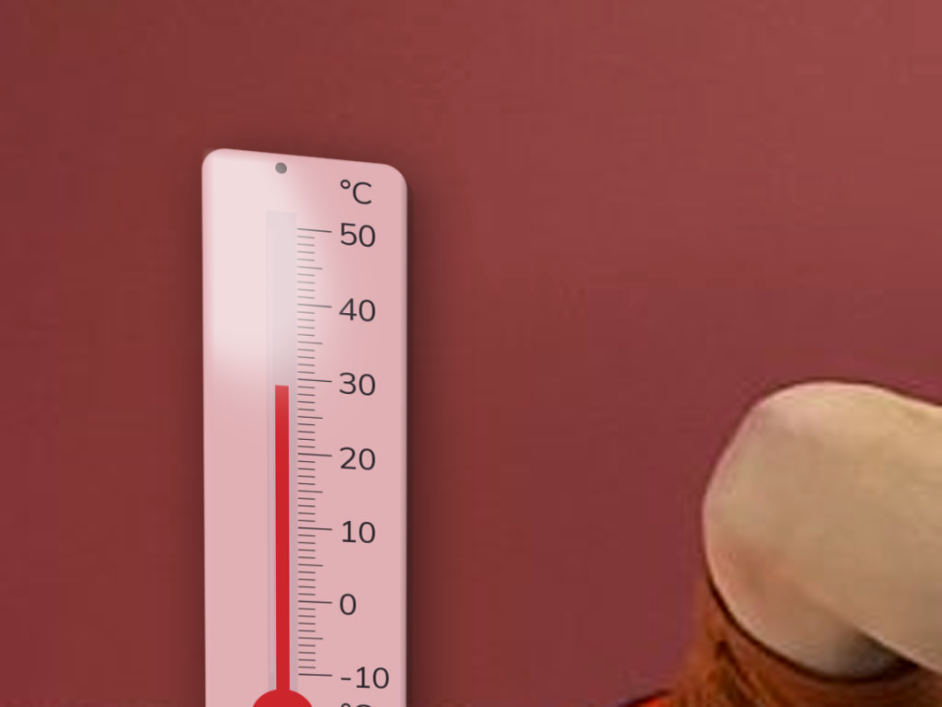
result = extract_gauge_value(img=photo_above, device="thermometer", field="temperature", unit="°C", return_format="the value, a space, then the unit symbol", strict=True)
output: 29 °C
